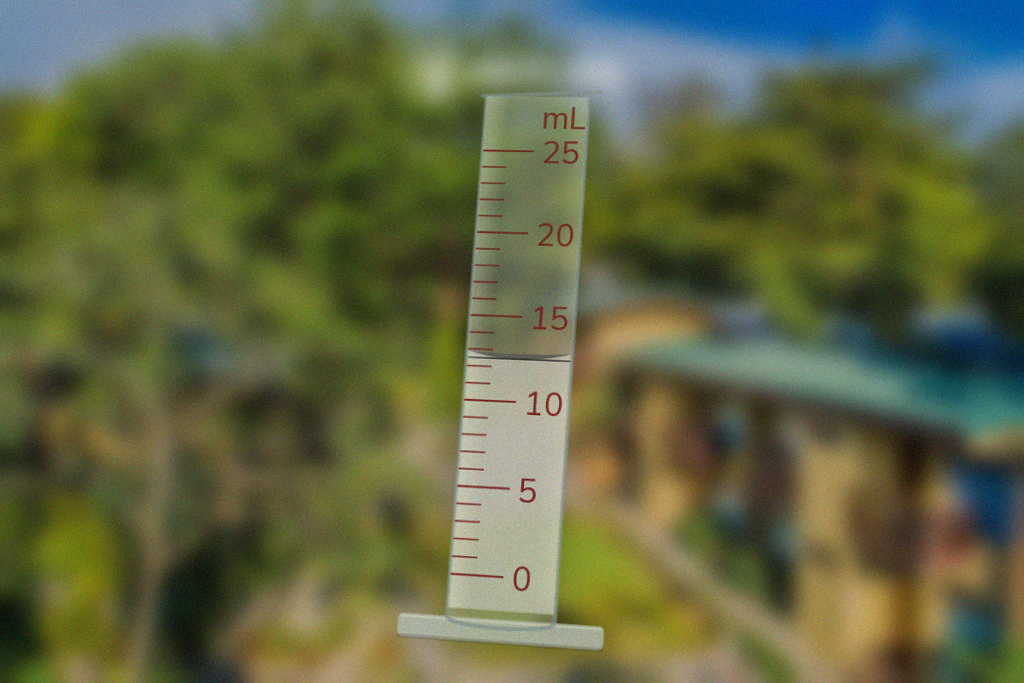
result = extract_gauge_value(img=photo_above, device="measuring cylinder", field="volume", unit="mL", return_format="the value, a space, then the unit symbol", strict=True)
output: 12.5 mL
